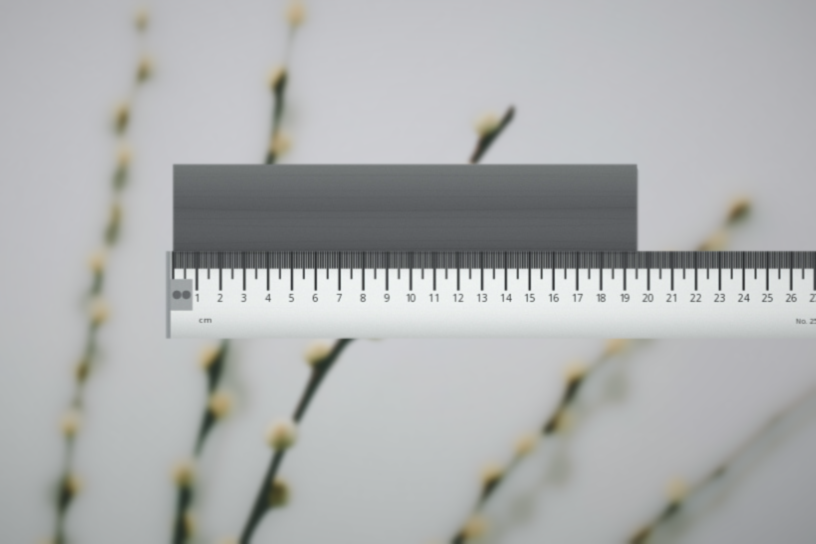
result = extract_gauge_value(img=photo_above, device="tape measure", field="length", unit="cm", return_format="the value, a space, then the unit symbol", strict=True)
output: 19.5 cm
